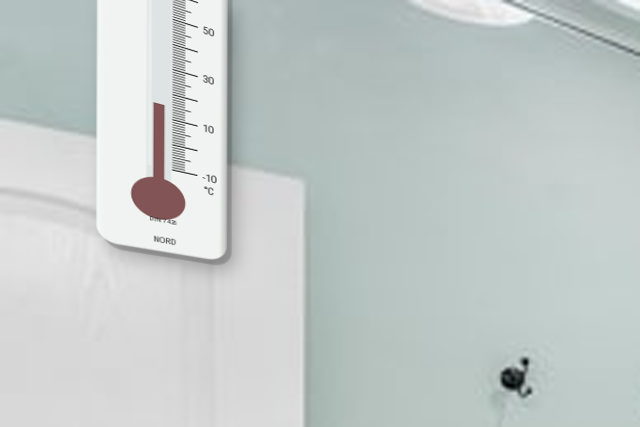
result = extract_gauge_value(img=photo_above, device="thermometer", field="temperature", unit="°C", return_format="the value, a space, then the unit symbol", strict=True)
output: 15 °C
